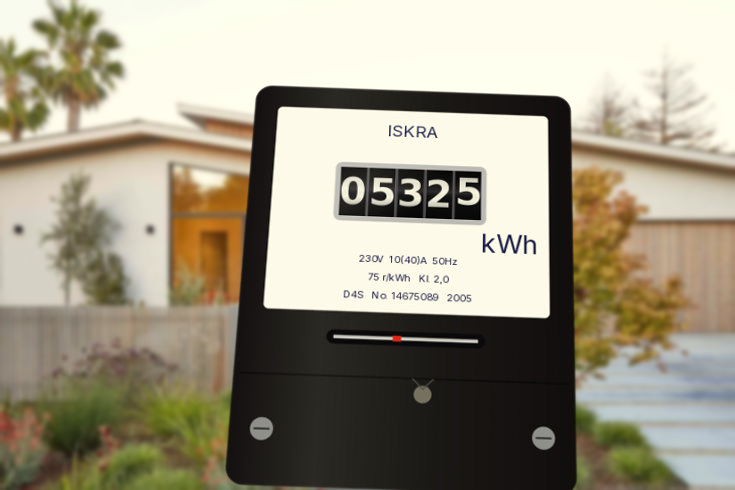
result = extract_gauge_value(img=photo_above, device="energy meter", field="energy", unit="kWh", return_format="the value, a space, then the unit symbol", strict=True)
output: 5325 kWh
